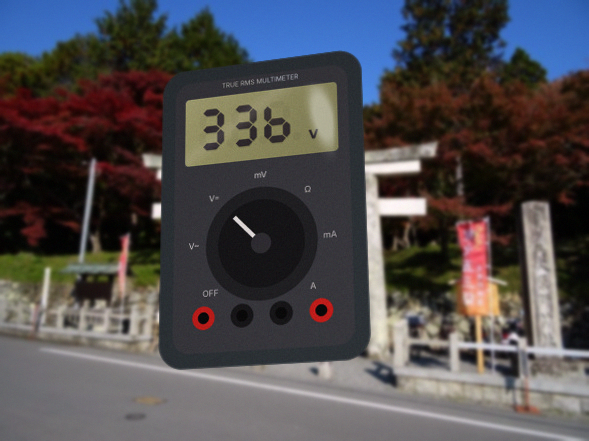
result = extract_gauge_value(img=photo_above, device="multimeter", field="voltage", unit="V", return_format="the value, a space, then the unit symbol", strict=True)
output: 336 V
